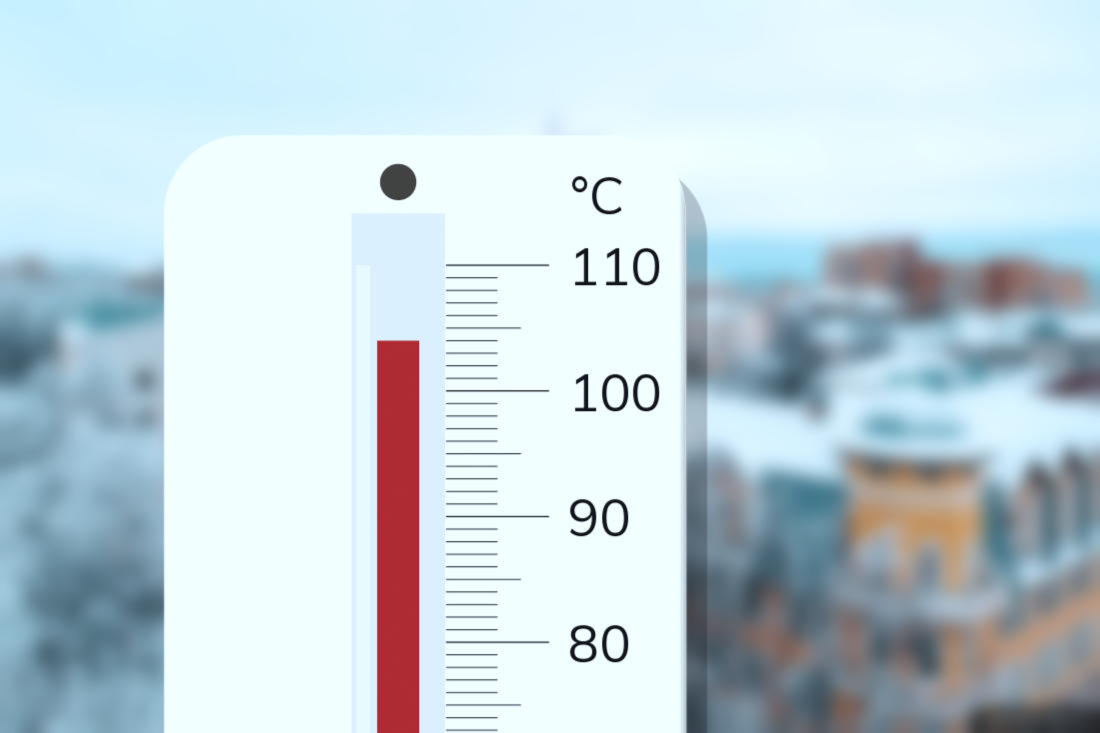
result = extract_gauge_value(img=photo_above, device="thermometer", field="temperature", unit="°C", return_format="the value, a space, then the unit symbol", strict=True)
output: 104 °C
